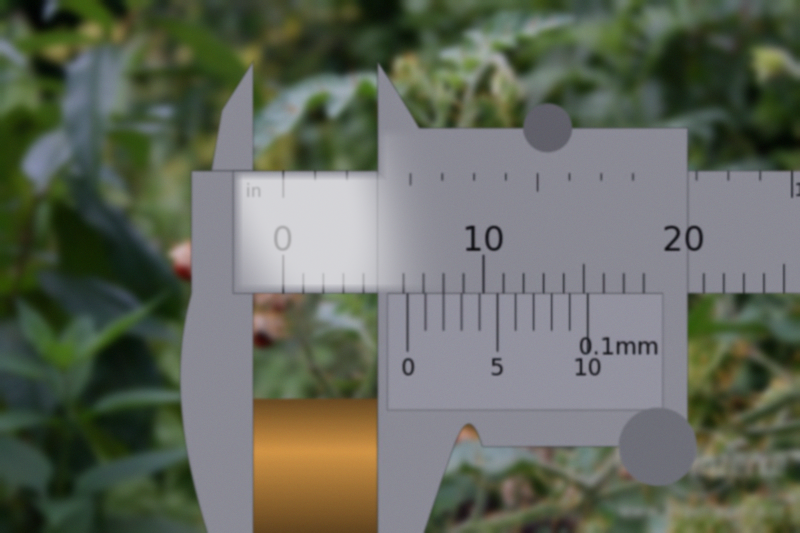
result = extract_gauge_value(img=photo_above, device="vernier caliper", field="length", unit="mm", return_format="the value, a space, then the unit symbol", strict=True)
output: 6.2 mm
